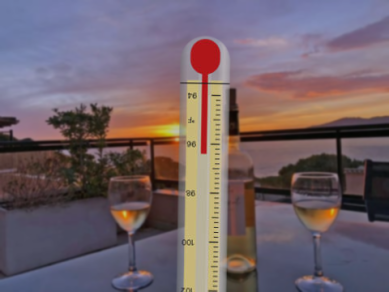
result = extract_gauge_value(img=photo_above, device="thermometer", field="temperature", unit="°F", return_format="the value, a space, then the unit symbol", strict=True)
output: 96.4 °F
